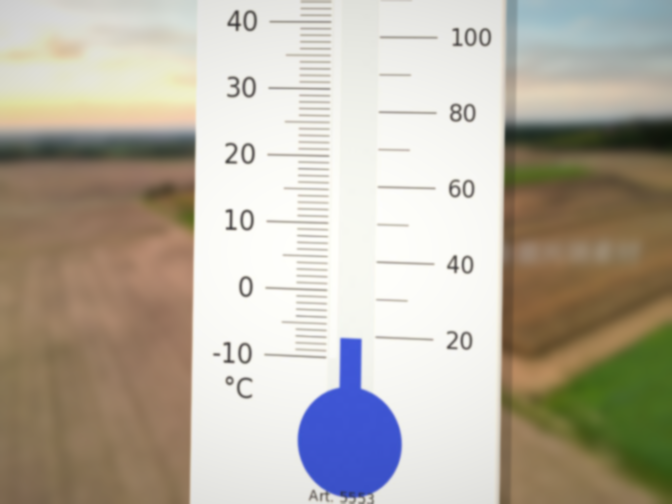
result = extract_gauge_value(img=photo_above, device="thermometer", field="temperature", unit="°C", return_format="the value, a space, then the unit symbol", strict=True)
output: -7 °C
